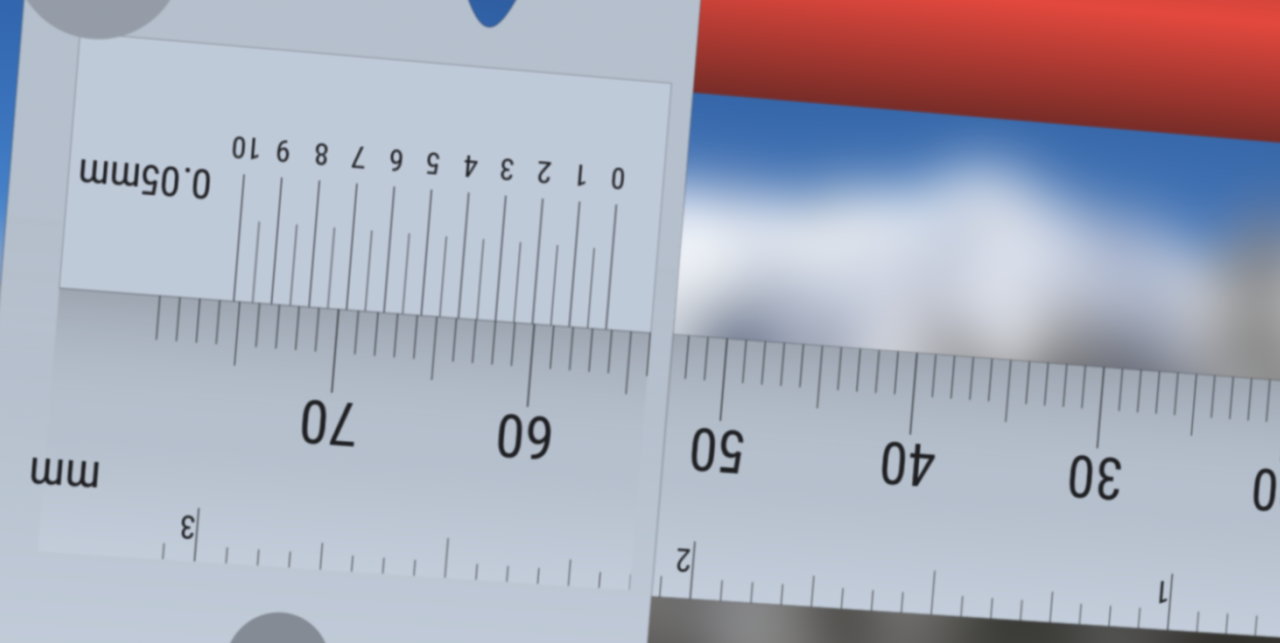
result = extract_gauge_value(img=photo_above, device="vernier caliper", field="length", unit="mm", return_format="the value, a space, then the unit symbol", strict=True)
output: 56.3 mm
